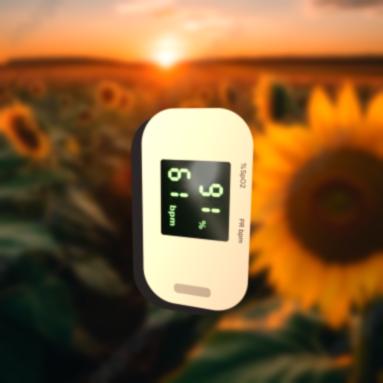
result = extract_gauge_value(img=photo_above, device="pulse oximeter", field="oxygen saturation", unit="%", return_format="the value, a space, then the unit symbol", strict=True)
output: 91 %
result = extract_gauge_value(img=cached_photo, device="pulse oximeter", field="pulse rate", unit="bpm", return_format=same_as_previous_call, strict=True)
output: 61 bpm
